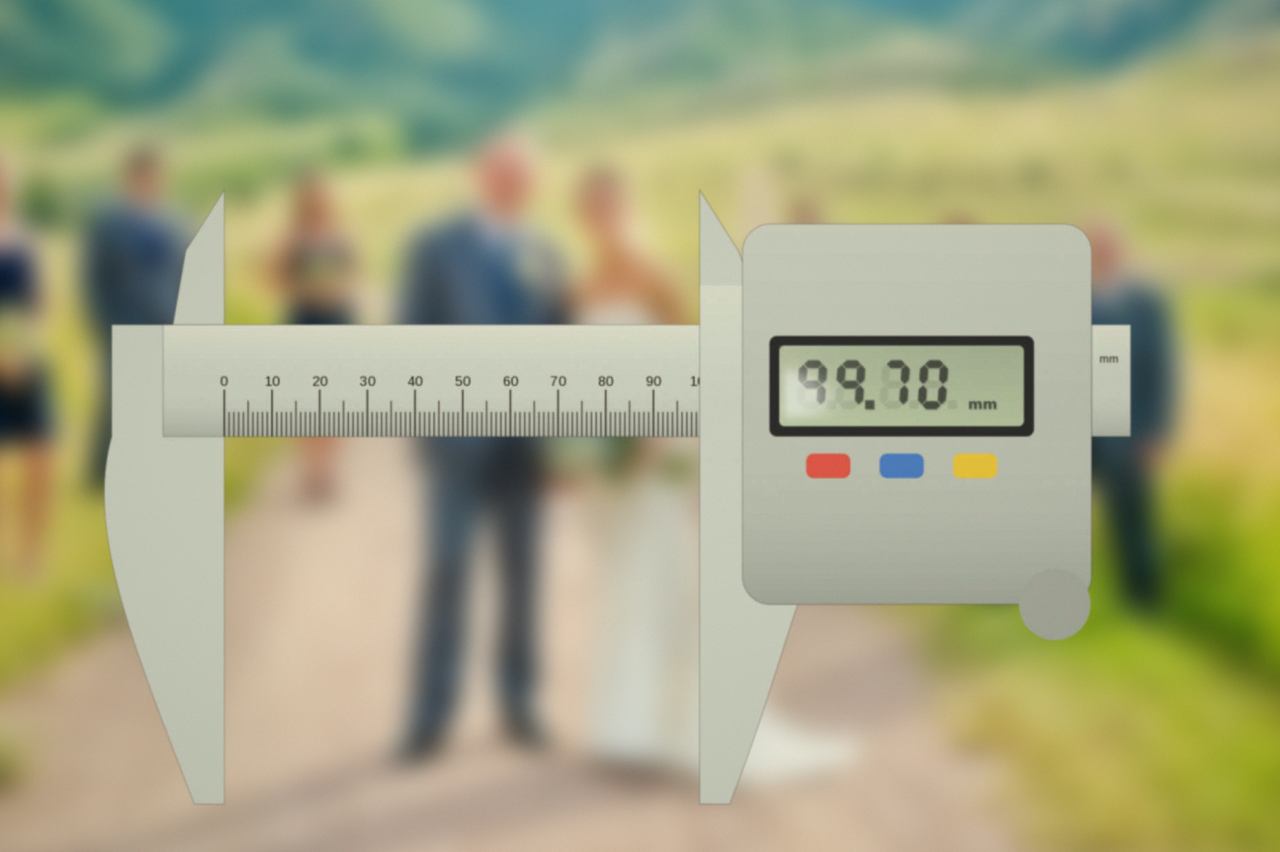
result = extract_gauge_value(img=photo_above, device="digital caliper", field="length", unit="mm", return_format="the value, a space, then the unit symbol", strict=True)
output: 99.70 mm
